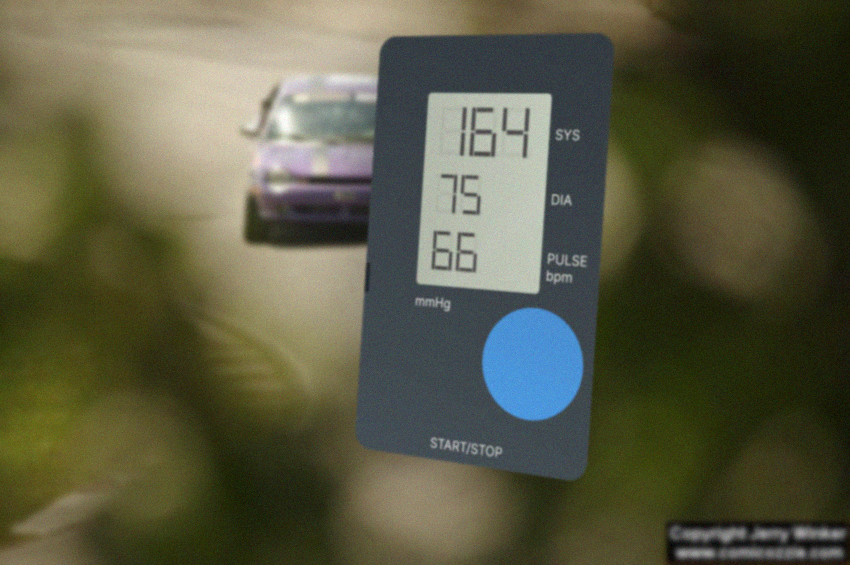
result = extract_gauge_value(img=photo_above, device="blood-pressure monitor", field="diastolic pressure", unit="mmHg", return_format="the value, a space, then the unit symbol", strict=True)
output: 75 mmHg
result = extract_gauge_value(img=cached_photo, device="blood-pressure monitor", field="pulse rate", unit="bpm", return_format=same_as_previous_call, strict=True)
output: 66 bpm
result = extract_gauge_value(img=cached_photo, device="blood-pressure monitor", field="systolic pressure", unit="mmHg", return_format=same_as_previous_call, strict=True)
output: 164 mmHg
